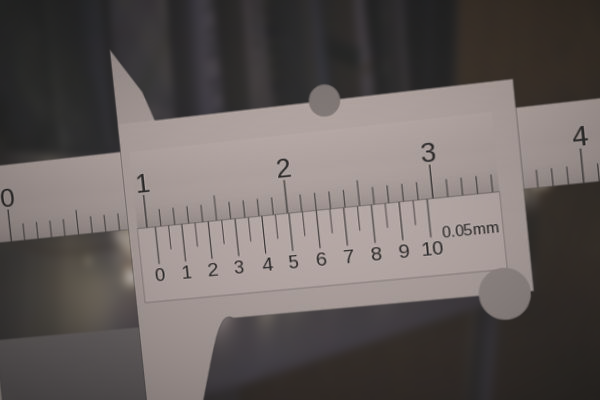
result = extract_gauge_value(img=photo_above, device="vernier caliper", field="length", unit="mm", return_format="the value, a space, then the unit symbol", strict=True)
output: 10.6 mm
